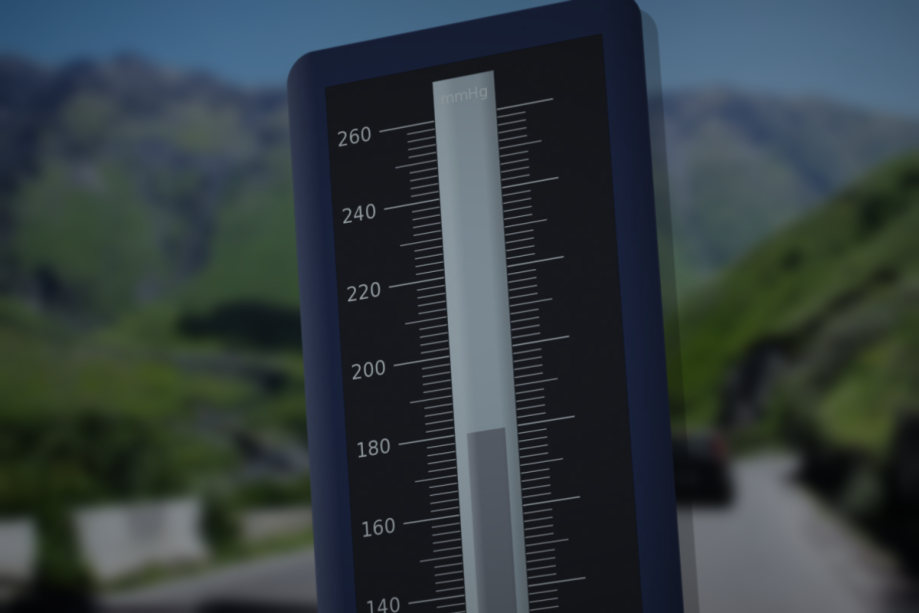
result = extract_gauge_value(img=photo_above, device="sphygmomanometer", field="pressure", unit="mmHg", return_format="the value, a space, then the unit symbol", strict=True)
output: 180 mmHg
